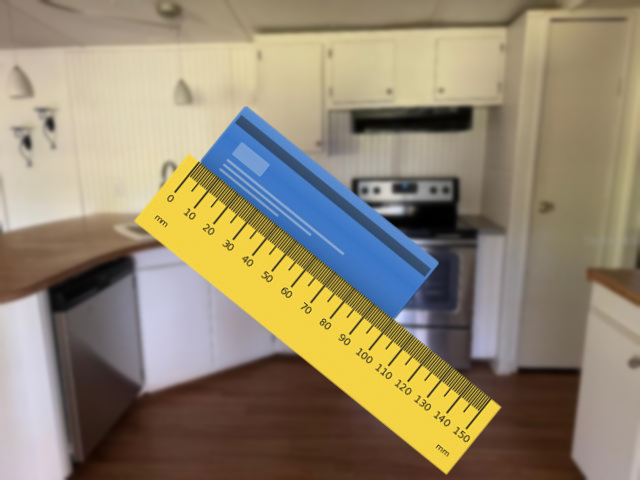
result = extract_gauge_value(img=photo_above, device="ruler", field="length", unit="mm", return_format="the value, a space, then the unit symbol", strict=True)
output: 100 mm
